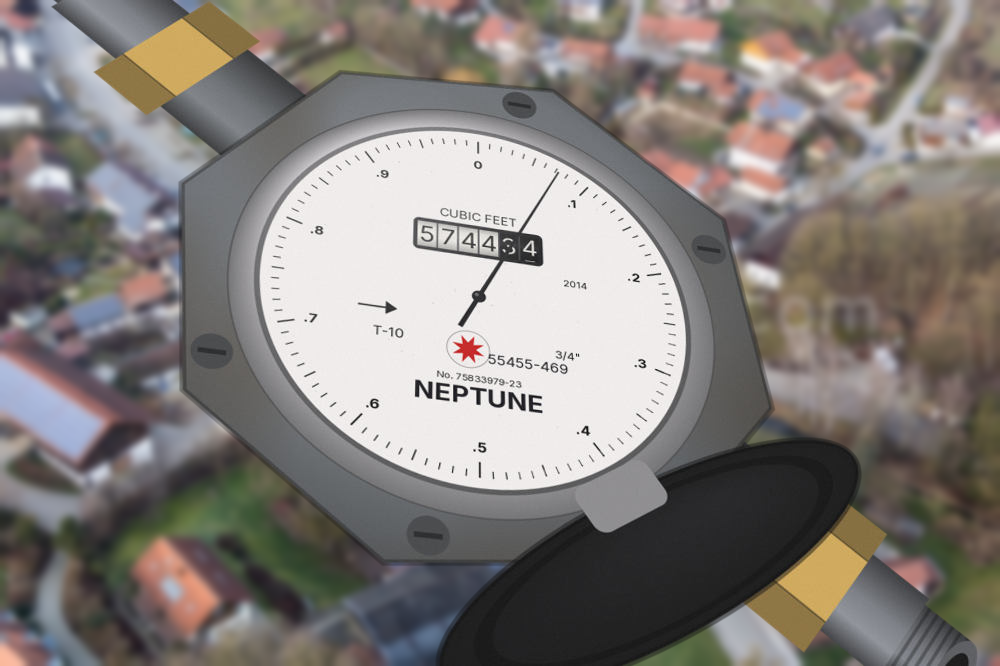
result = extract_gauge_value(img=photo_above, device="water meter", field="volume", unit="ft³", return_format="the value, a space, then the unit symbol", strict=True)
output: 574434.07 ft³
